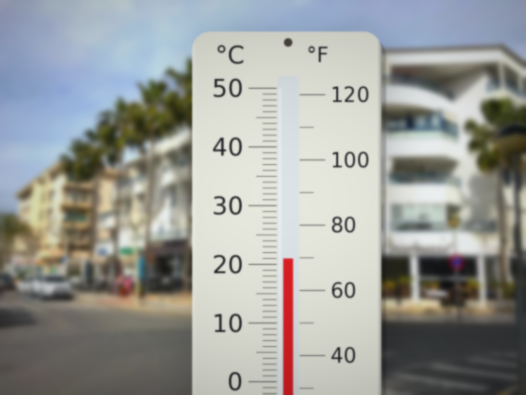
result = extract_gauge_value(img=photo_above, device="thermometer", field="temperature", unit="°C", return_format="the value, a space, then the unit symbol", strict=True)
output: 21 °C
